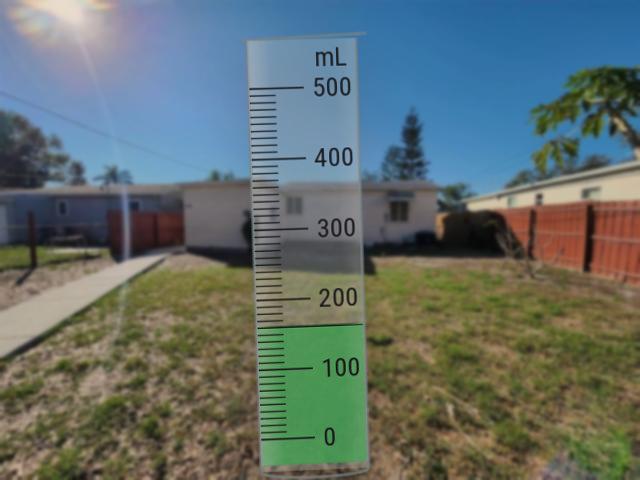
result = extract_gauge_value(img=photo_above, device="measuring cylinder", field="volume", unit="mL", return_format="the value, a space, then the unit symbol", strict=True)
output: 160 mL
